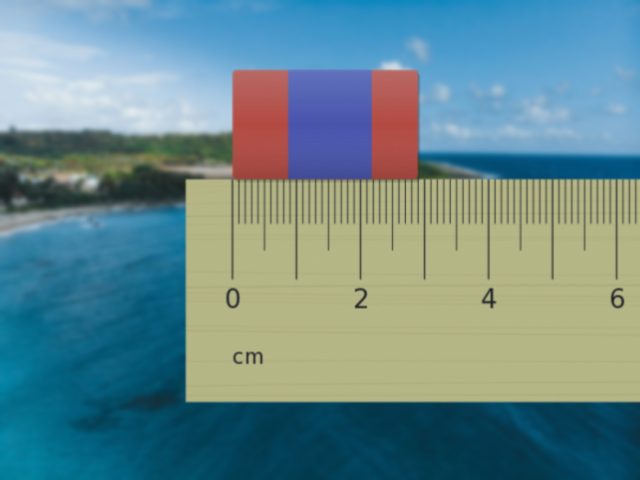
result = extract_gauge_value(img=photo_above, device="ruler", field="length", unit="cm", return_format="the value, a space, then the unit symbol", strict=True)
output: 2.9 cm
